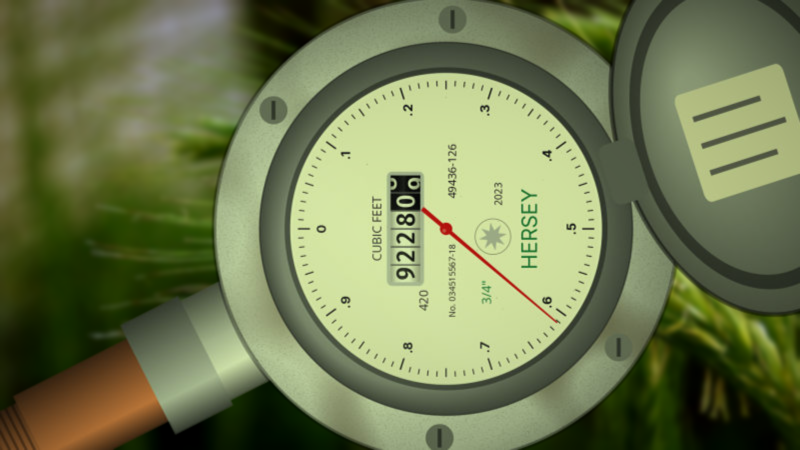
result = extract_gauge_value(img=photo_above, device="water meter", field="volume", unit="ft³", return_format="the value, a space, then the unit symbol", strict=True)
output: 922808.61 ft³
